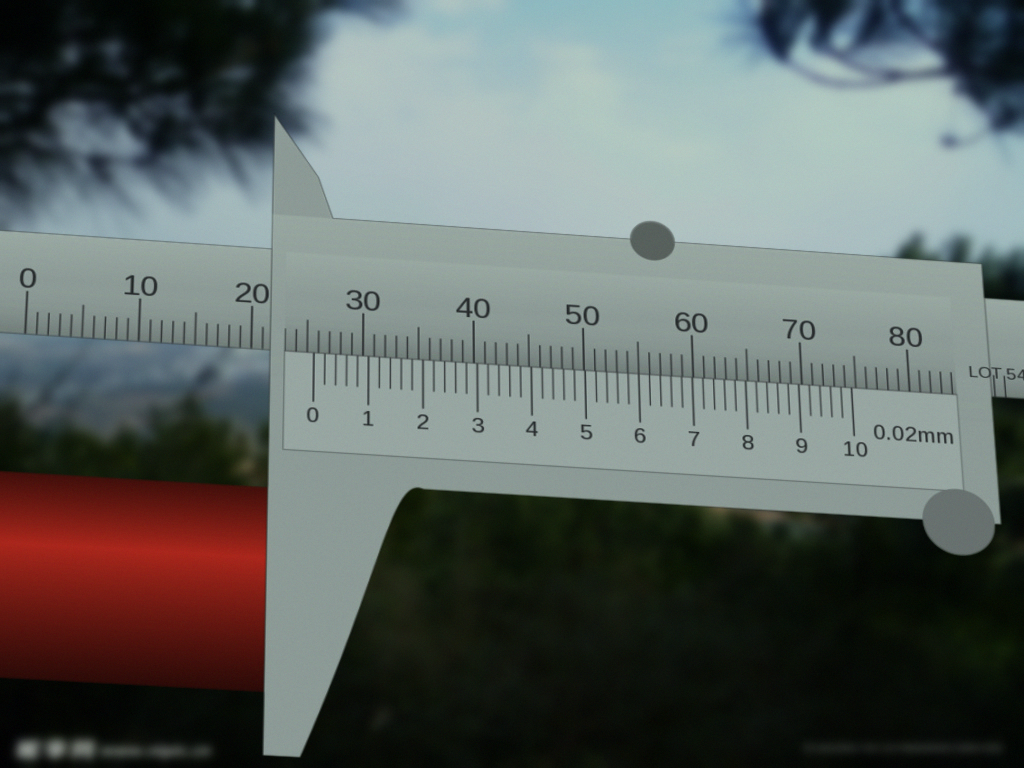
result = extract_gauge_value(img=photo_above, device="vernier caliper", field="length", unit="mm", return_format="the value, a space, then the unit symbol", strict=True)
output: 25.6 mm
